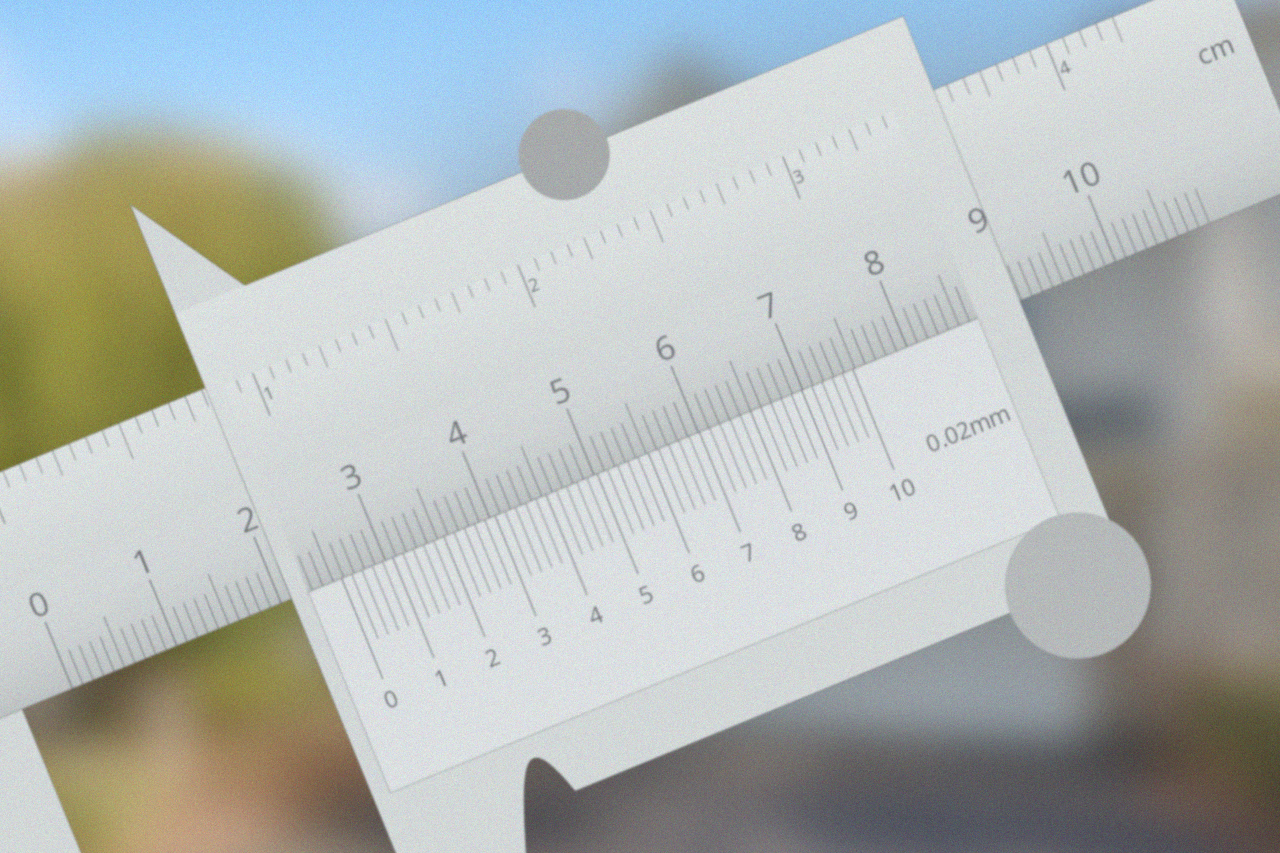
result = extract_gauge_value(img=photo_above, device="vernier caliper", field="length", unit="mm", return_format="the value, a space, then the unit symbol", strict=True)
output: 25.8 mm
